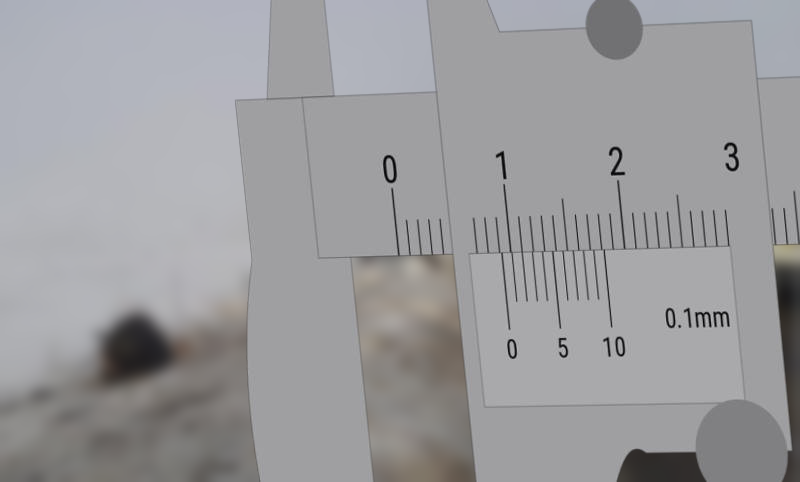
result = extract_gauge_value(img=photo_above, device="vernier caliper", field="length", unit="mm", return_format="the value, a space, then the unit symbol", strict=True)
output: 9.2 mm
